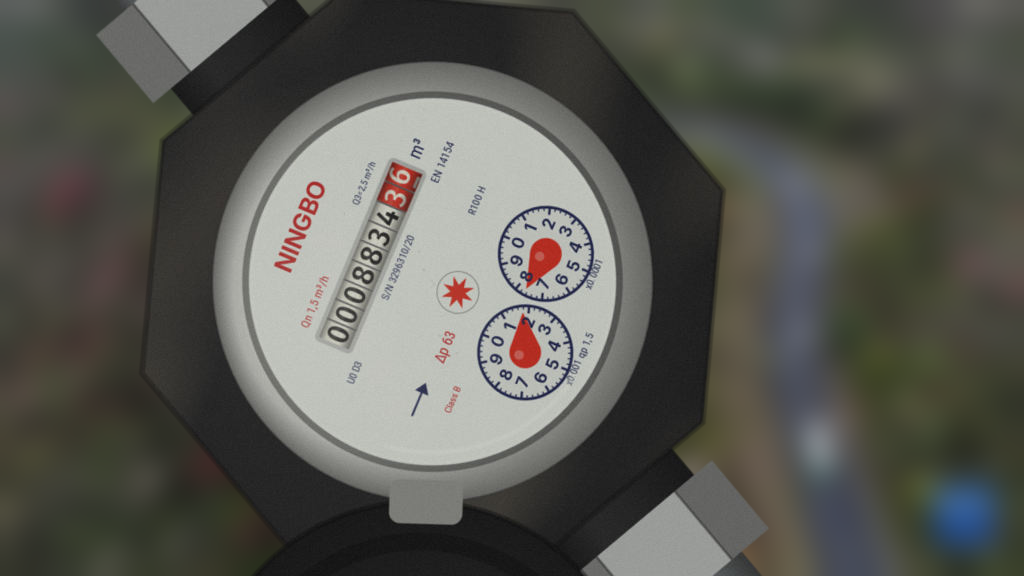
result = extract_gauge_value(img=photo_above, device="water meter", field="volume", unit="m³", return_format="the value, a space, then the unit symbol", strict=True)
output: 8834.3617 m³
